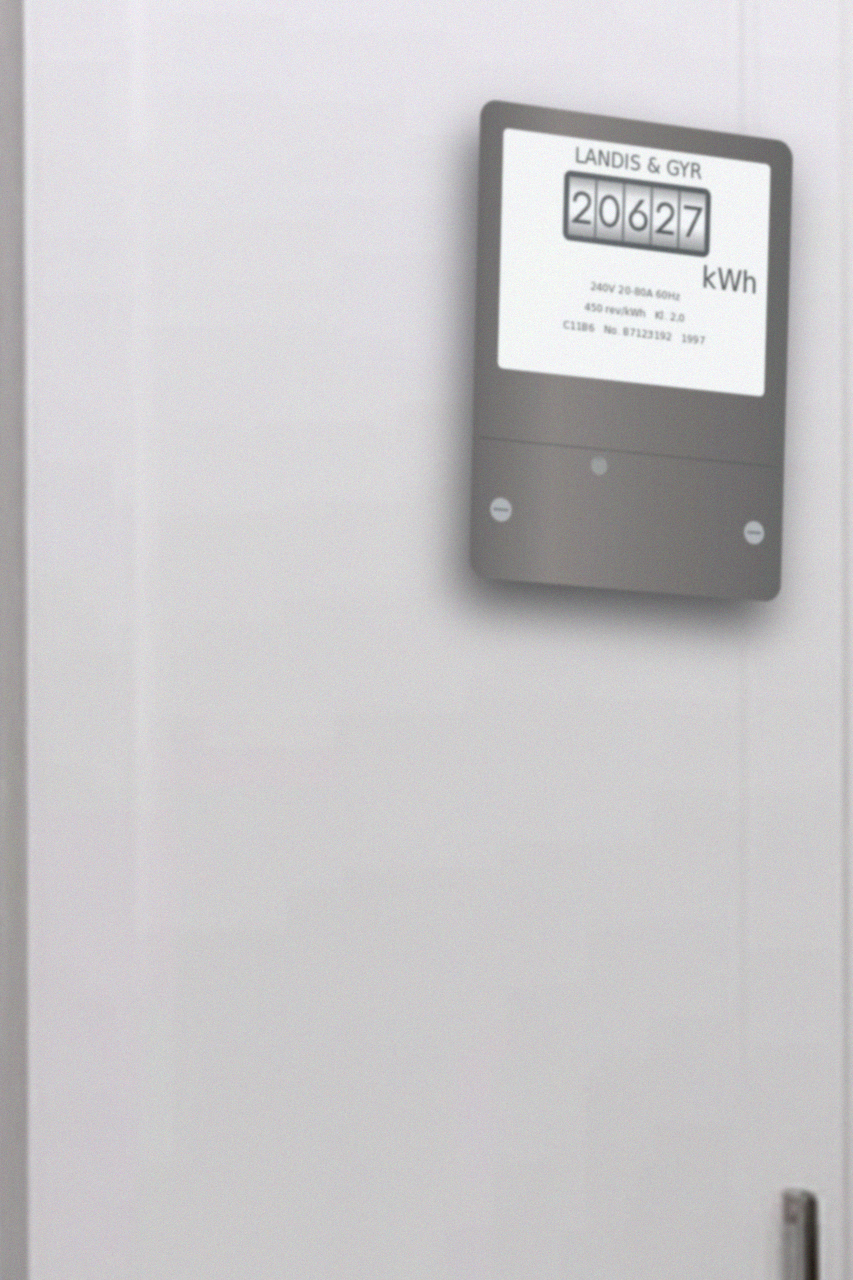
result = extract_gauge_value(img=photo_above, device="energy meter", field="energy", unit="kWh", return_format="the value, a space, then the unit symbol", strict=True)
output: 20627 kWh
